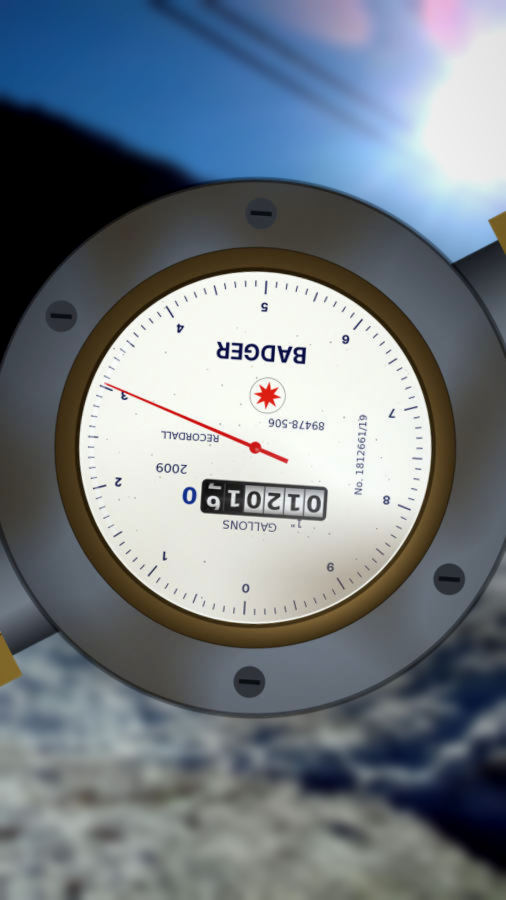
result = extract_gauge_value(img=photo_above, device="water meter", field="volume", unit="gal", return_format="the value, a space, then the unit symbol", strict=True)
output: 120163.0 gal
